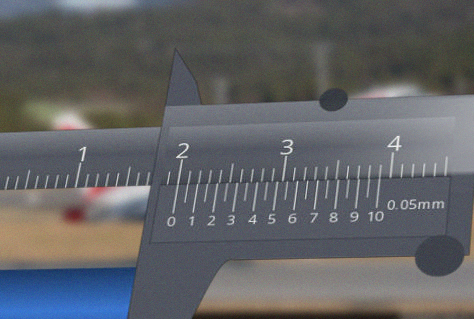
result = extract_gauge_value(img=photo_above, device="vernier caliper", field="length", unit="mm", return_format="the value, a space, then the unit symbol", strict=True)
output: 20.0 mm
